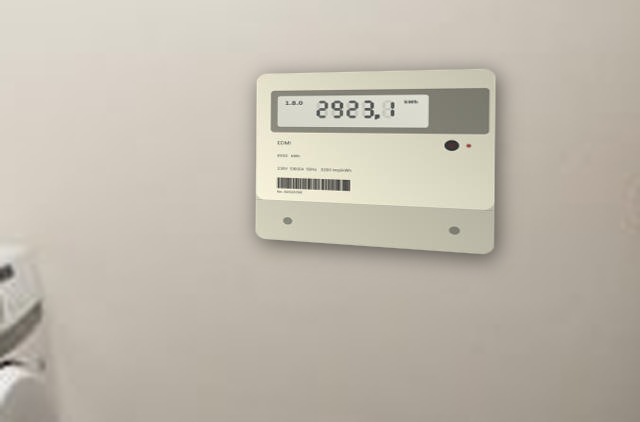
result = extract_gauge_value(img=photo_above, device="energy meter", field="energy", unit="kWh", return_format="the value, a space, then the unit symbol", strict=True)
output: 2923.1 kWh
